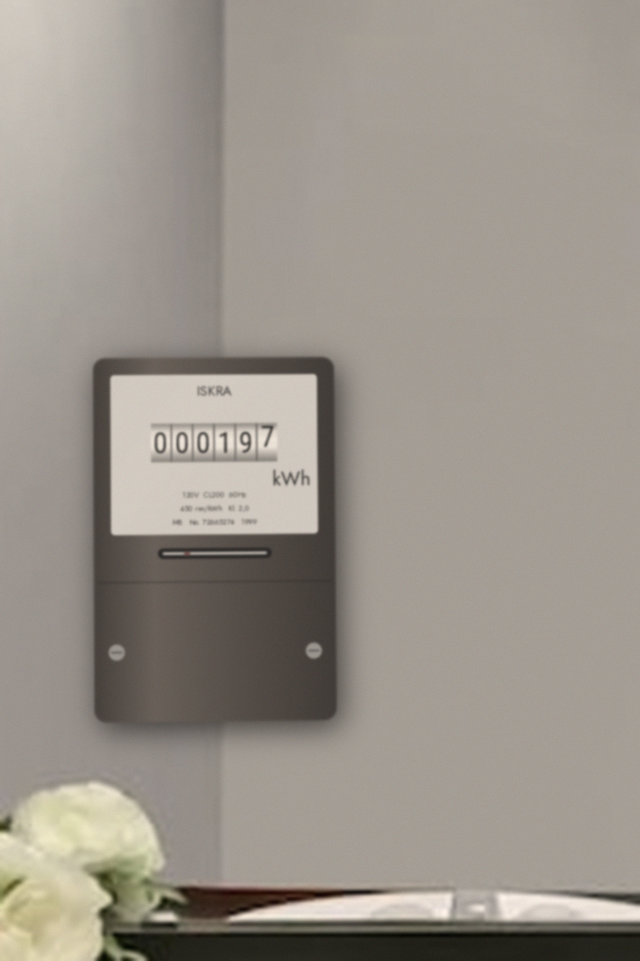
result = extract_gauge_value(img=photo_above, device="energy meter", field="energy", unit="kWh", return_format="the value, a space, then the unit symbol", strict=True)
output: 197 kWh
